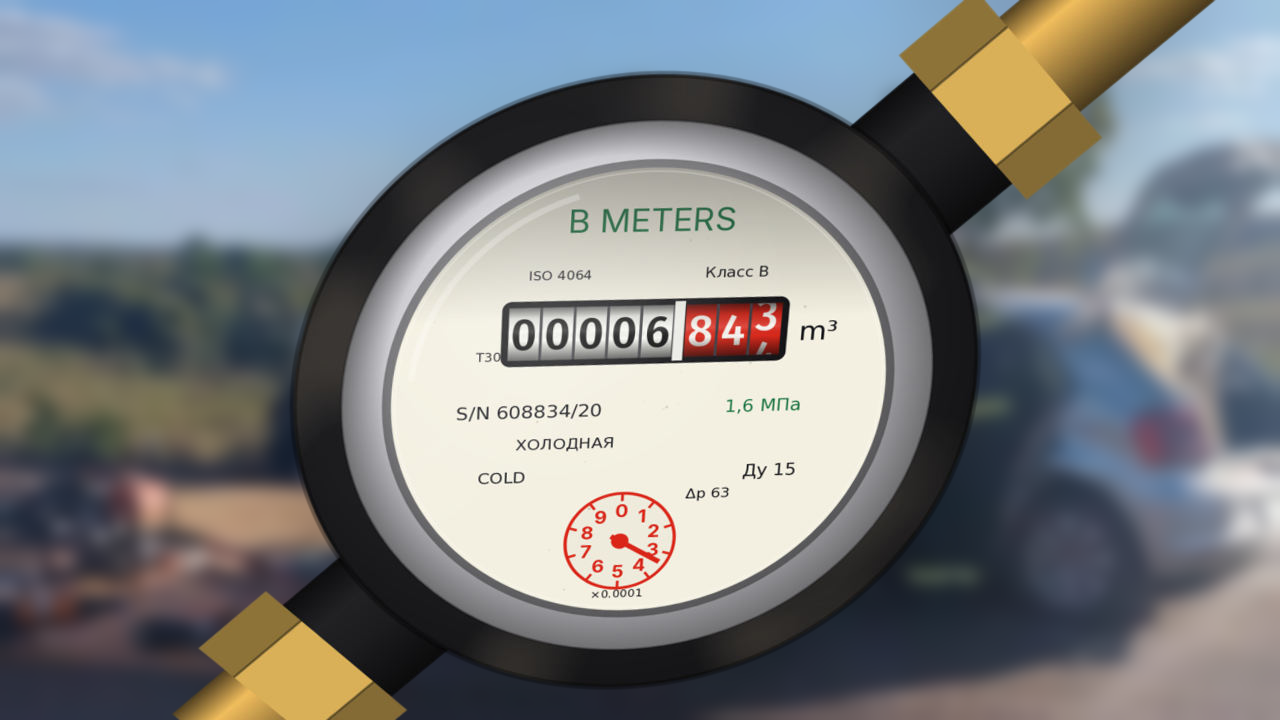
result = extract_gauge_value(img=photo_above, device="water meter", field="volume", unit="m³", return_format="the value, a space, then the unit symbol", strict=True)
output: 6.8433 m³
